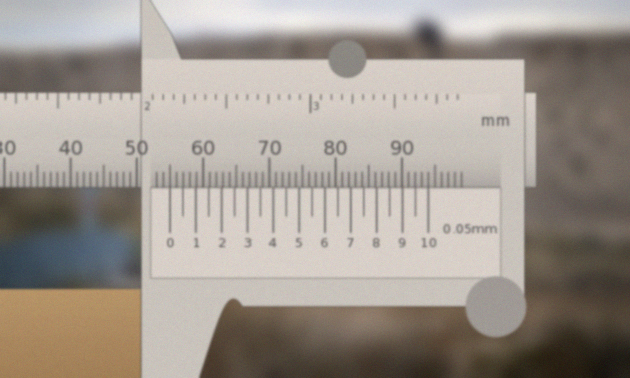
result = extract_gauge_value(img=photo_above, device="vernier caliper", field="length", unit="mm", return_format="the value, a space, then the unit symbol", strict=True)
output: 55.0 mm
